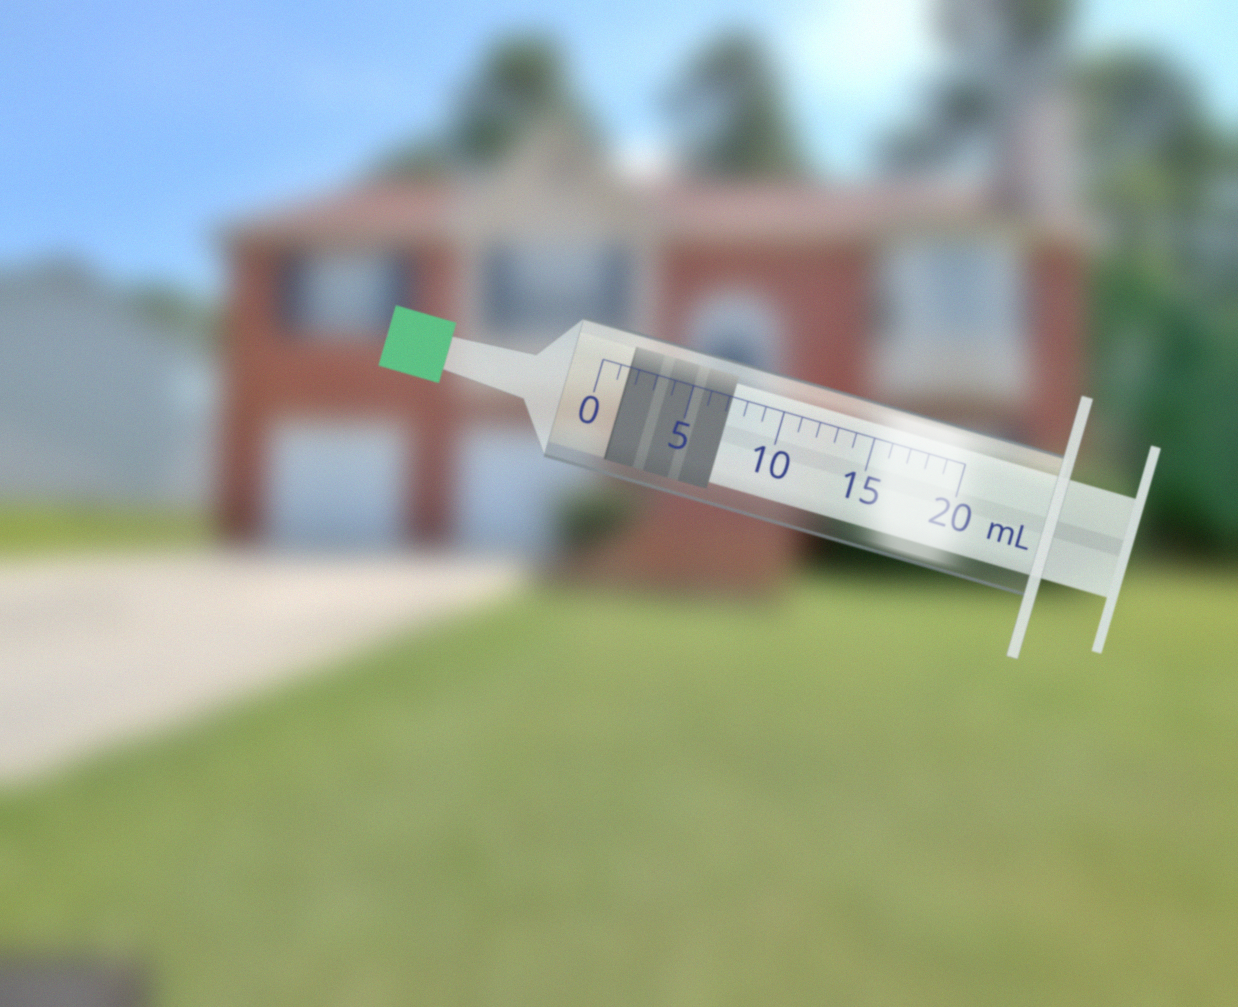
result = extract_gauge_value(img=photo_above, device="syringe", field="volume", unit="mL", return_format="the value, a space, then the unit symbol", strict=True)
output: 1.5 mL
